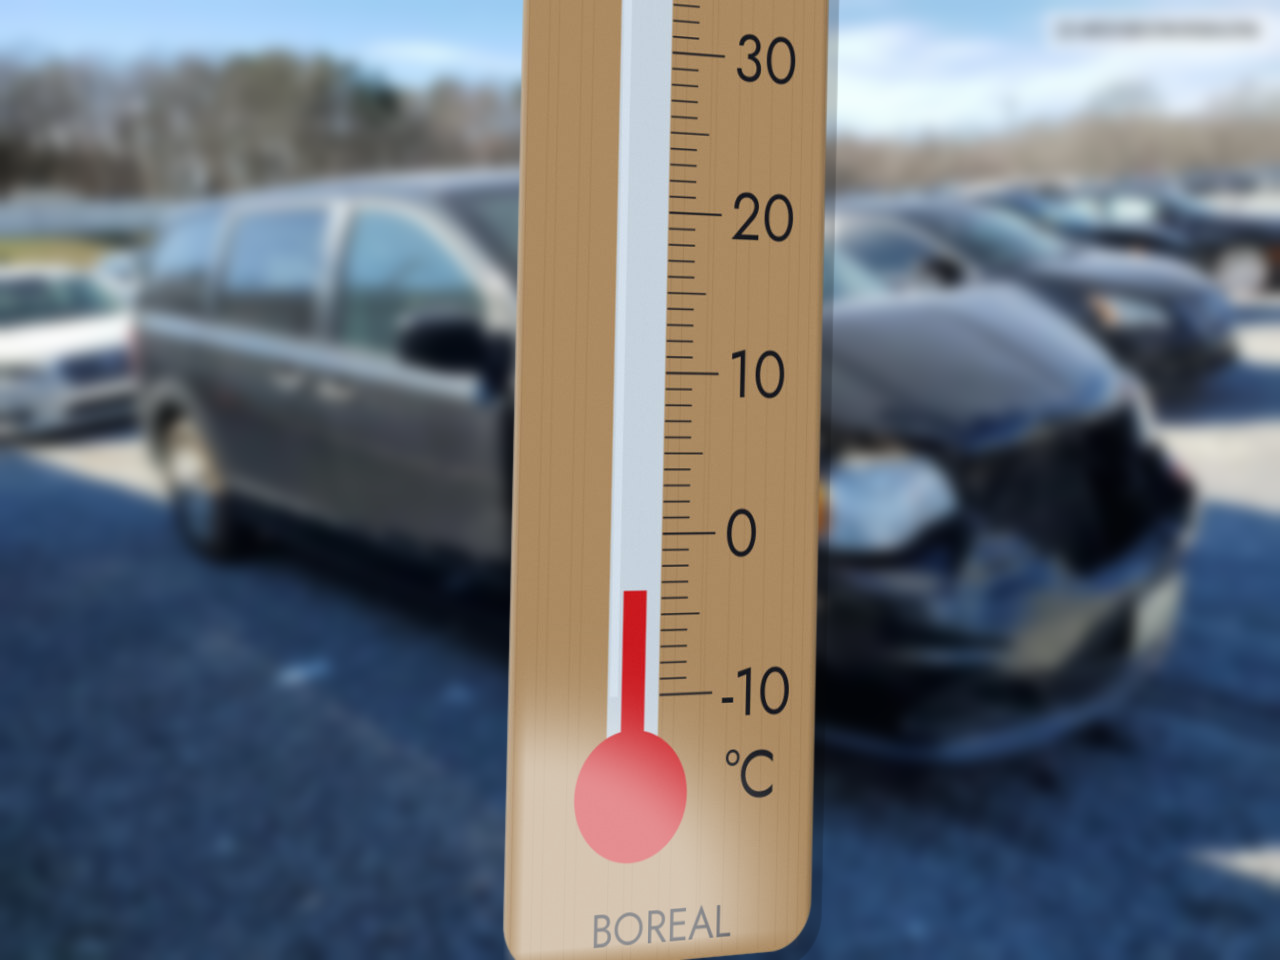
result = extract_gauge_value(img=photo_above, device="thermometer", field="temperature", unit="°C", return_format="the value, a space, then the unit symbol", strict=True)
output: -3.5 °C
